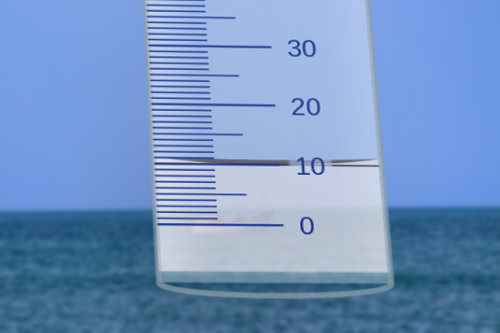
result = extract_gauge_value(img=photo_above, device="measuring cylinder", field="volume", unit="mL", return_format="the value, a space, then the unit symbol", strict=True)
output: 10 mL
